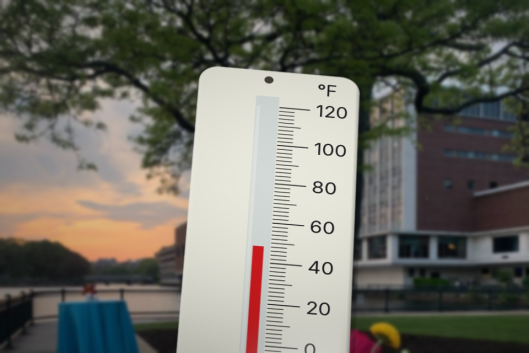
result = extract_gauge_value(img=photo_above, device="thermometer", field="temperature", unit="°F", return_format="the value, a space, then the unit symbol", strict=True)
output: 48 °F
